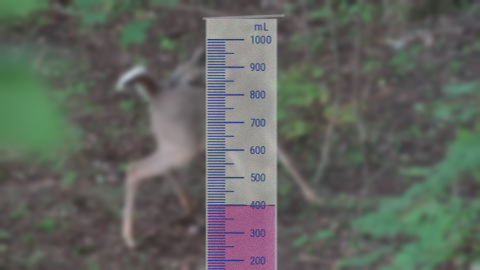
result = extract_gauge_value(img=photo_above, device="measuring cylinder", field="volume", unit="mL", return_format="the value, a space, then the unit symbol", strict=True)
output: 400 mL
